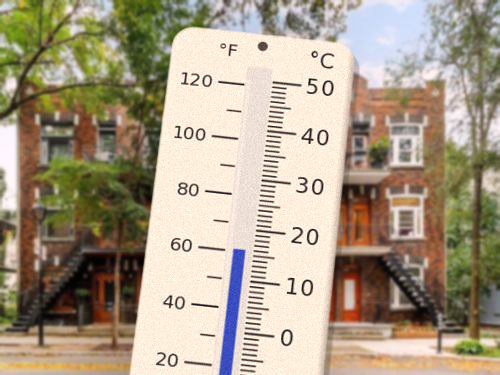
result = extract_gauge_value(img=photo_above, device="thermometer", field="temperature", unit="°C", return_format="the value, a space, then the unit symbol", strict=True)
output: 16 °C
